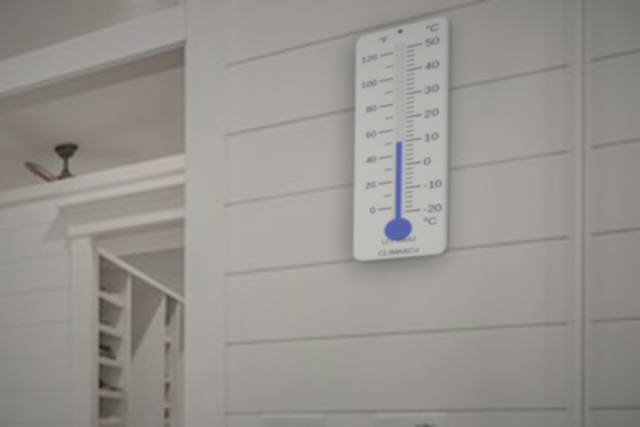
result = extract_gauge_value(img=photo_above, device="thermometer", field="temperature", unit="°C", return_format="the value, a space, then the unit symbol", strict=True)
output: 10 °C
